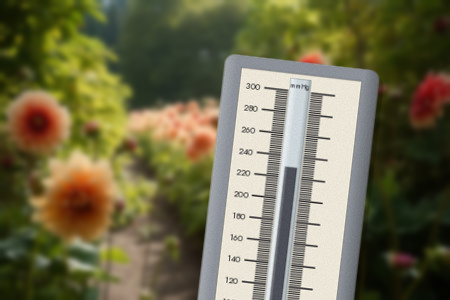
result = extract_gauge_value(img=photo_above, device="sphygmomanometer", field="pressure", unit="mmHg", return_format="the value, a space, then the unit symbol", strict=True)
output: 230 mmHg
